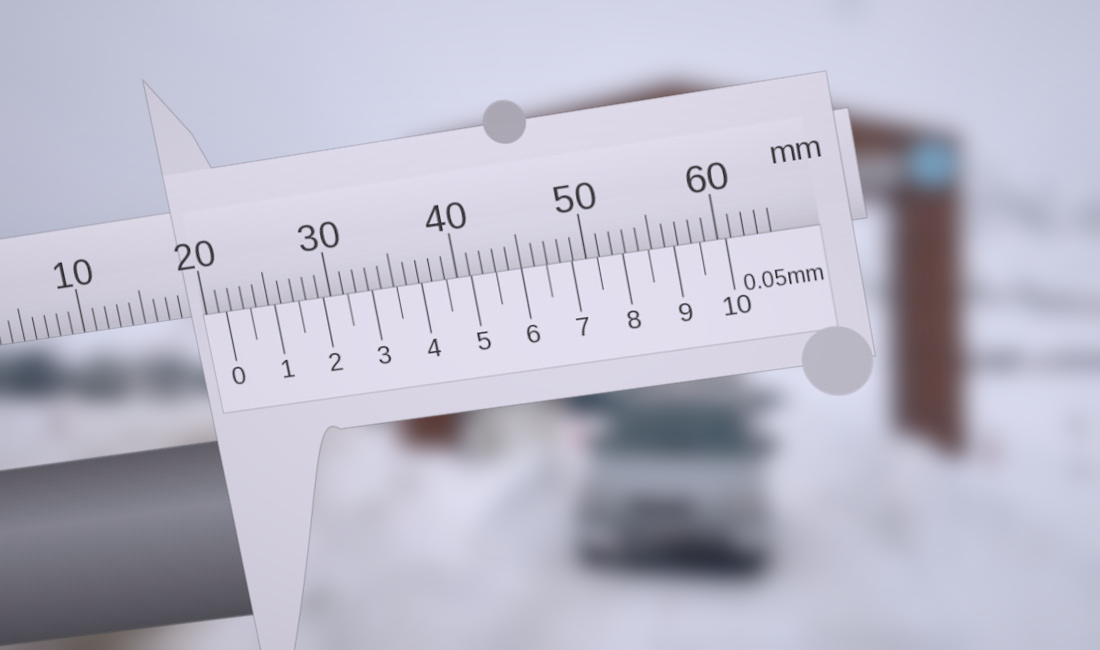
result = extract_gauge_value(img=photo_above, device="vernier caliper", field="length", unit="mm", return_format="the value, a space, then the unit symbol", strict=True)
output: 21.6 mm
